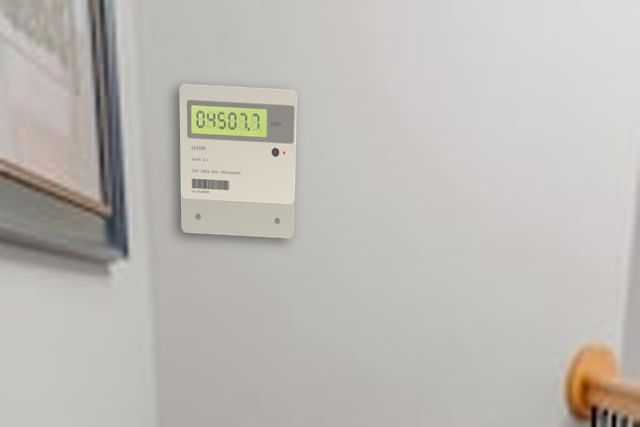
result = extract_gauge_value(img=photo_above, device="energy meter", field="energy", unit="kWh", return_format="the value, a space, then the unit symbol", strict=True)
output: 4507.7 kWh
